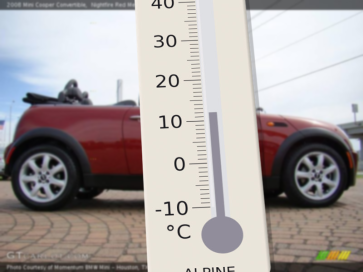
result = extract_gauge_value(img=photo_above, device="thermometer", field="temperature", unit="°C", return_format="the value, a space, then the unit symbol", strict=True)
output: 12 °C
